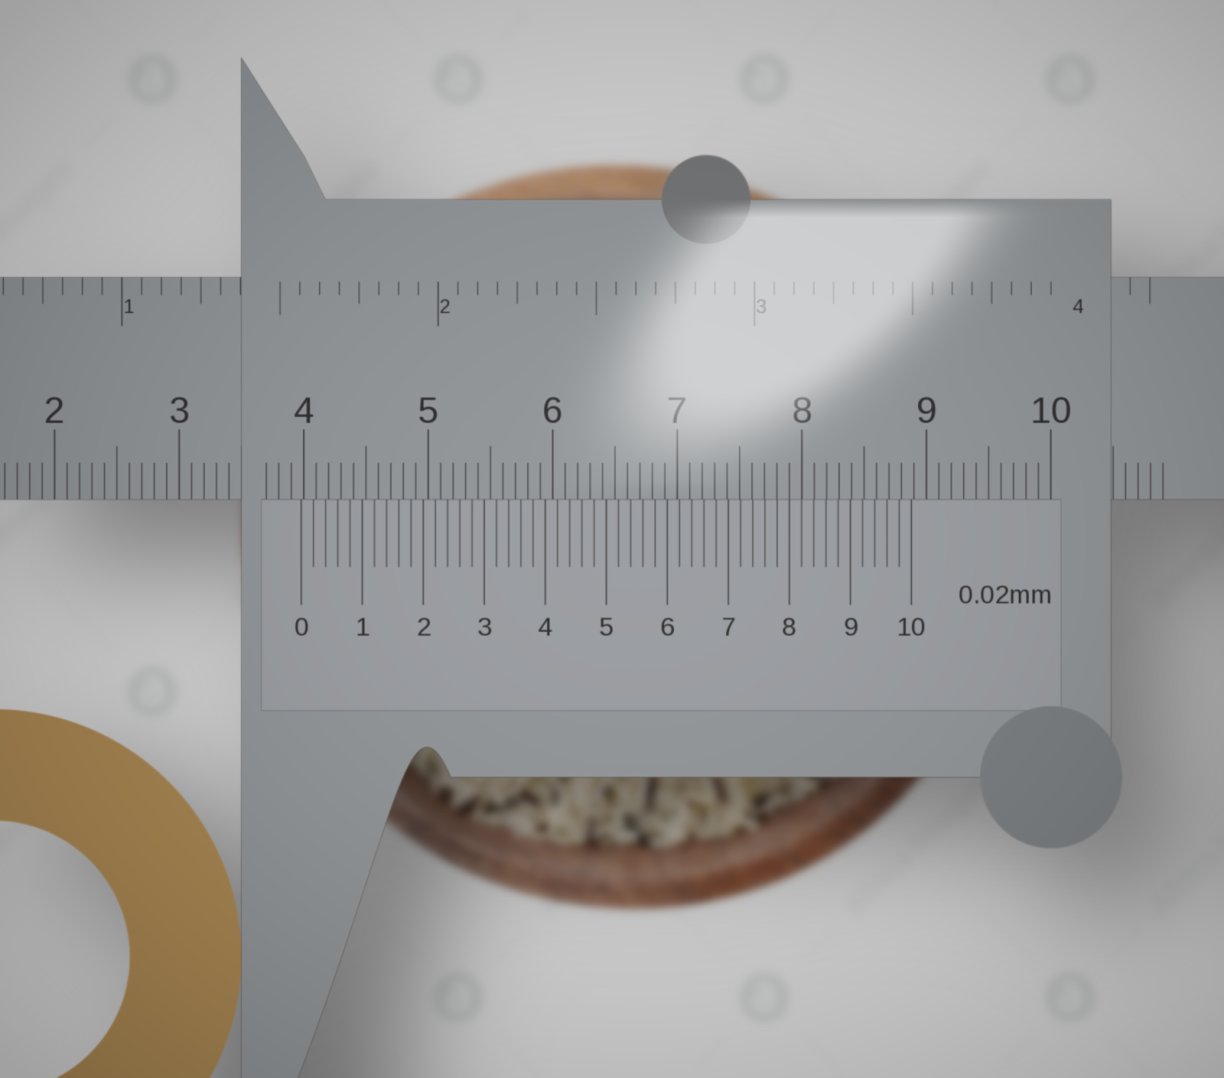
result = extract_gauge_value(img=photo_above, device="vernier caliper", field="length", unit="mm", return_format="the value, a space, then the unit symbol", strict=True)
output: 39.8 mm
